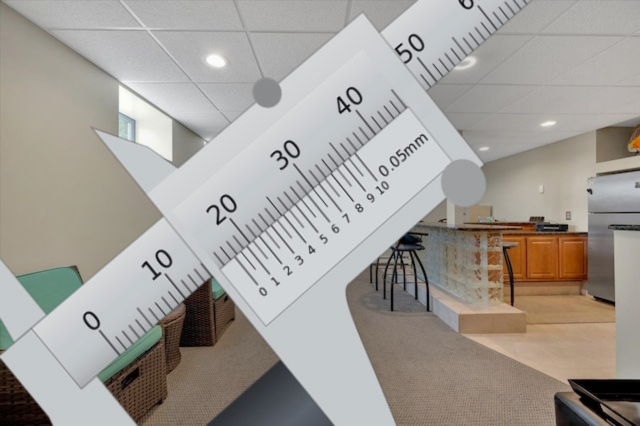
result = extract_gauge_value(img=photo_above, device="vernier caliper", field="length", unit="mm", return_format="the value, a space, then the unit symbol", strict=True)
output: 17.6 mm
